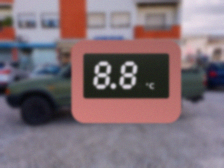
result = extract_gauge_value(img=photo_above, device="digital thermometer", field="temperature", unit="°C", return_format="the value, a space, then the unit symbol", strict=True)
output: 8.8 °C
